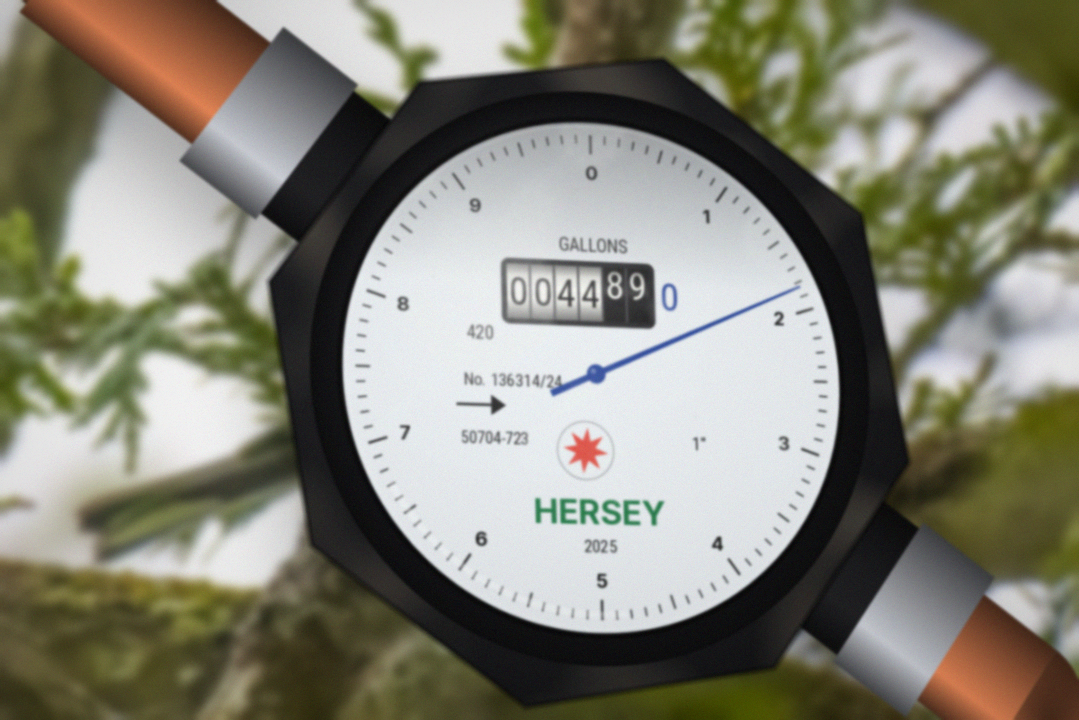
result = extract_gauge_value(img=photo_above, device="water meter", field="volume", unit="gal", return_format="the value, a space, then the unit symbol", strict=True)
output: 44891.8 gal
